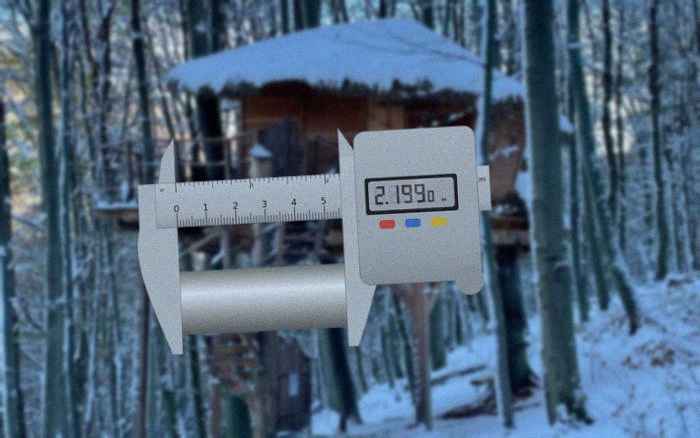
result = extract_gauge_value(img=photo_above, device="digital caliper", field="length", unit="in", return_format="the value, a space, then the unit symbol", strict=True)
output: 2.1990 in
